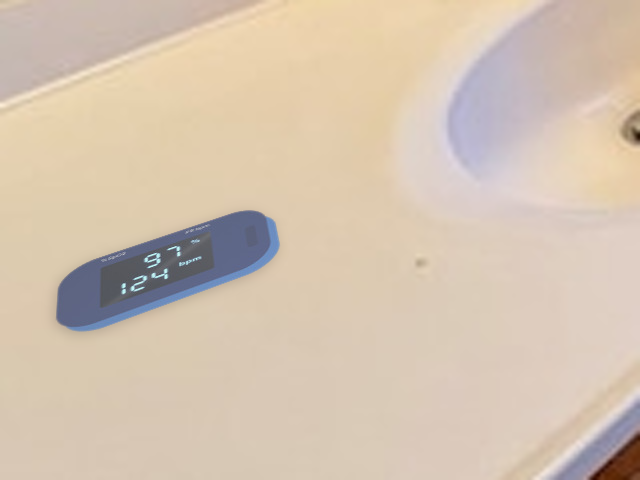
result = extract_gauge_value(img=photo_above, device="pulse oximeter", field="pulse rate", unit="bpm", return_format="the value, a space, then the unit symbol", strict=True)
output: 124 bpm
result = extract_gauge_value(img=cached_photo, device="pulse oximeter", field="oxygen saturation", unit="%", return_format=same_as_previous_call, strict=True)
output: 97 %
